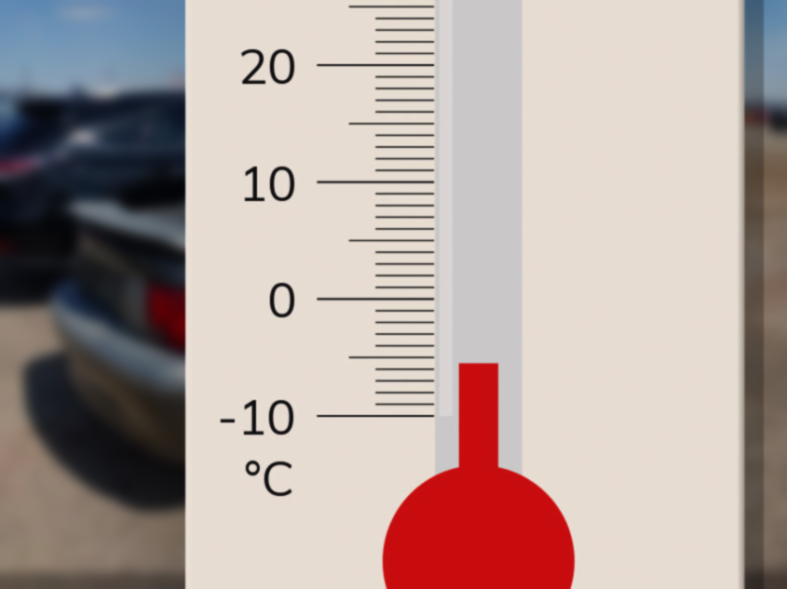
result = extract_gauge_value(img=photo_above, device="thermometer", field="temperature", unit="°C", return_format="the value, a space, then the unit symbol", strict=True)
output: -5.5 °C
